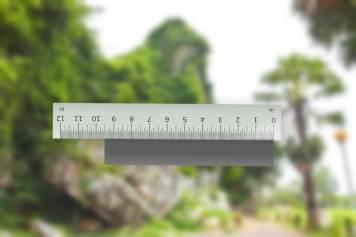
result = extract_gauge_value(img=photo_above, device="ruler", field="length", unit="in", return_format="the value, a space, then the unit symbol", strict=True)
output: 9.5 in
